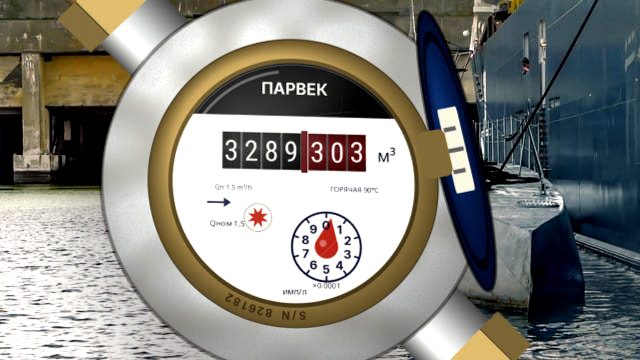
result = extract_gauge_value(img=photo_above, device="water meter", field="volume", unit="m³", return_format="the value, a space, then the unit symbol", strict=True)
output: 3289.3030 m³
